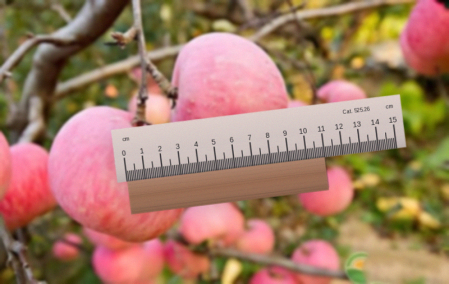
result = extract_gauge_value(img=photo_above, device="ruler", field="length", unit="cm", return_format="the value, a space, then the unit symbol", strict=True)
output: 11 cm
